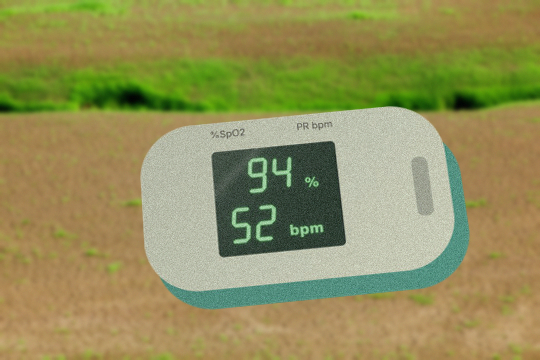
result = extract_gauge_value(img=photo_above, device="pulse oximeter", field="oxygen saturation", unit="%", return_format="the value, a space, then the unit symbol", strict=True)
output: 94 %
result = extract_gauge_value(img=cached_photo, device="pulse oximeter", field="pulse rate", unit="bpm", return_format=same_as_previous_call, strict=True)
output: 52 bpm
